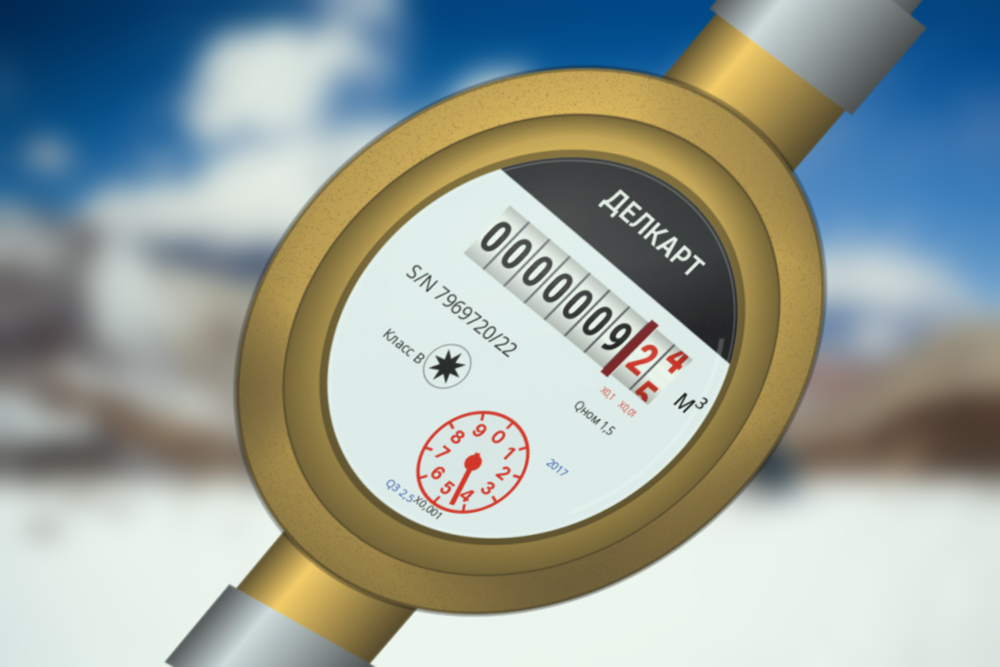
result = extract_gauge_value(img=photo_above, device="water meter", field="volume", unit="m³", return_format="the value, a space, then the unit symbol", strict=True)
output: 9.244 m³
